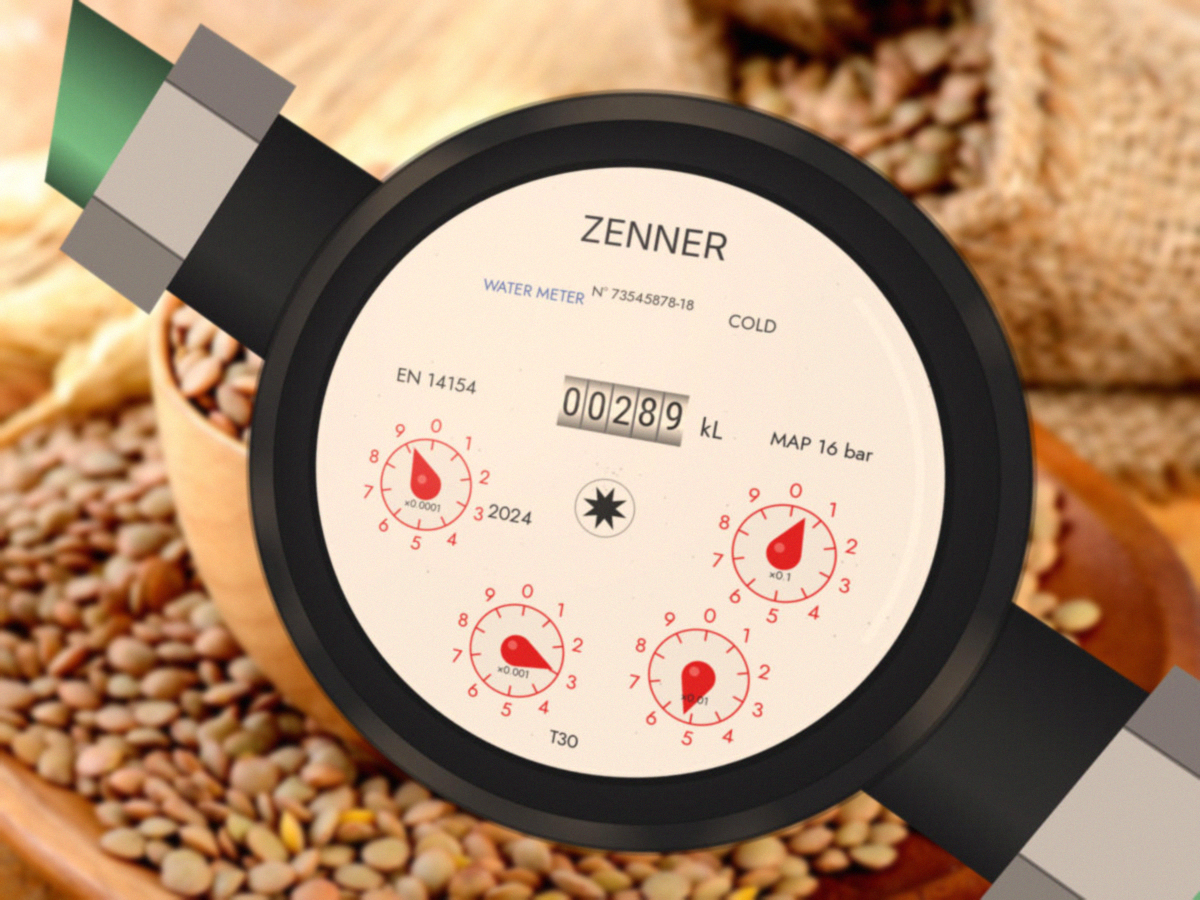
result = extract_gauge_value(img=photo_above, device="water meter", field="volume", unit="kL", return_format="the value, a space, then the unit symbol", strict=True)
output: 289.0529 kL
